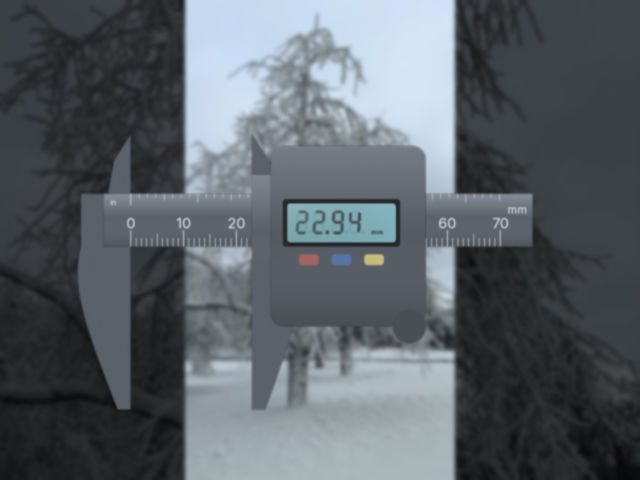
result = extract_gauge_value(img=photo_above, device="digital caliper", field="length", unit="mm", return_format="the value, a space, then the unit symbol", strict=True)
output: 22.94 mm
